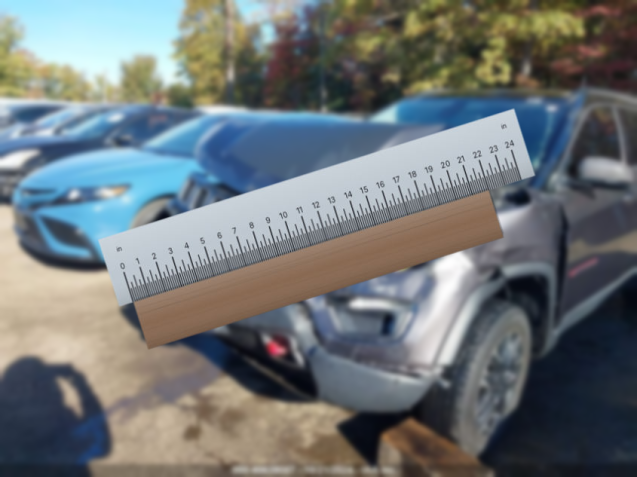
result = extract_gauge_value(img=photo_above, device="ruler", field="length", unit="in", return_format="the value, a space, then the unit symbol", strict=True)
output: 22 in
